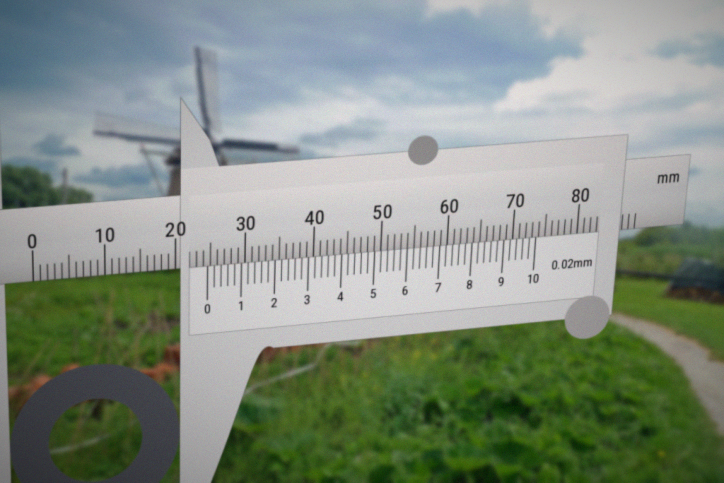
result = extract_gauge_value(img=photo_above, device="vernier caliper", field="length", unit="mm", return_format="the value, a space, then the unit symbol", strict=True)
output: 24.6 mm
